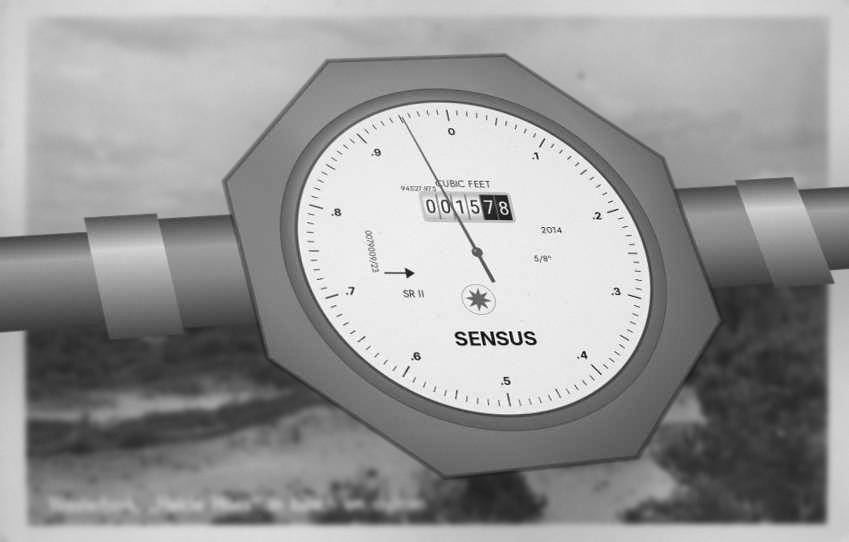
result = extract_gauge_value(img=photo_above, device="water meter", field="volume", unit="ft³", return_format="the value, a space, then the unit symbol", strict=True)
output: 1577.95 ft³
